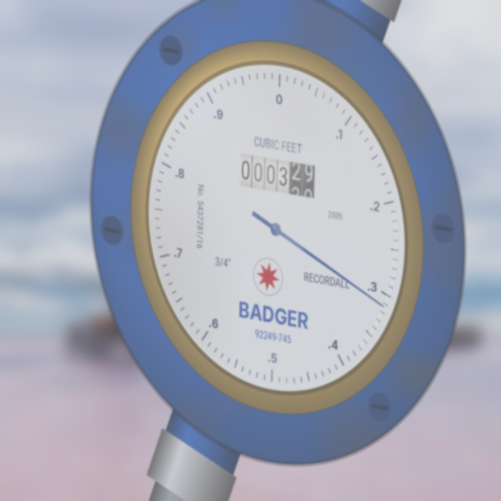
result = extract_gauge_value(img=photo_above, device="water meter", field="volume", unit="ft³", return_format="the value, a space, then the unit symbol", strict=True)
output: 329.31 ft³
